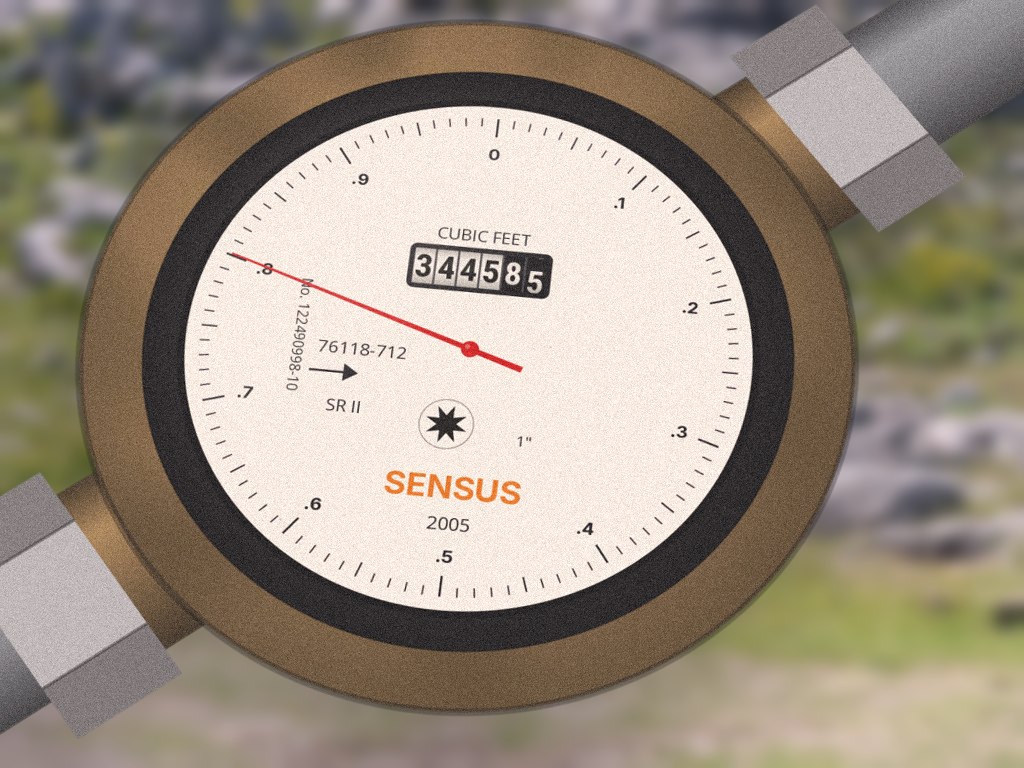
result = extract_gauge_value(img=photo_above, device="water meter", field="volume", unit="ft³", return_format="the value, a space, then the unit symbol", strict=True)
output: 344584.80 ft³
